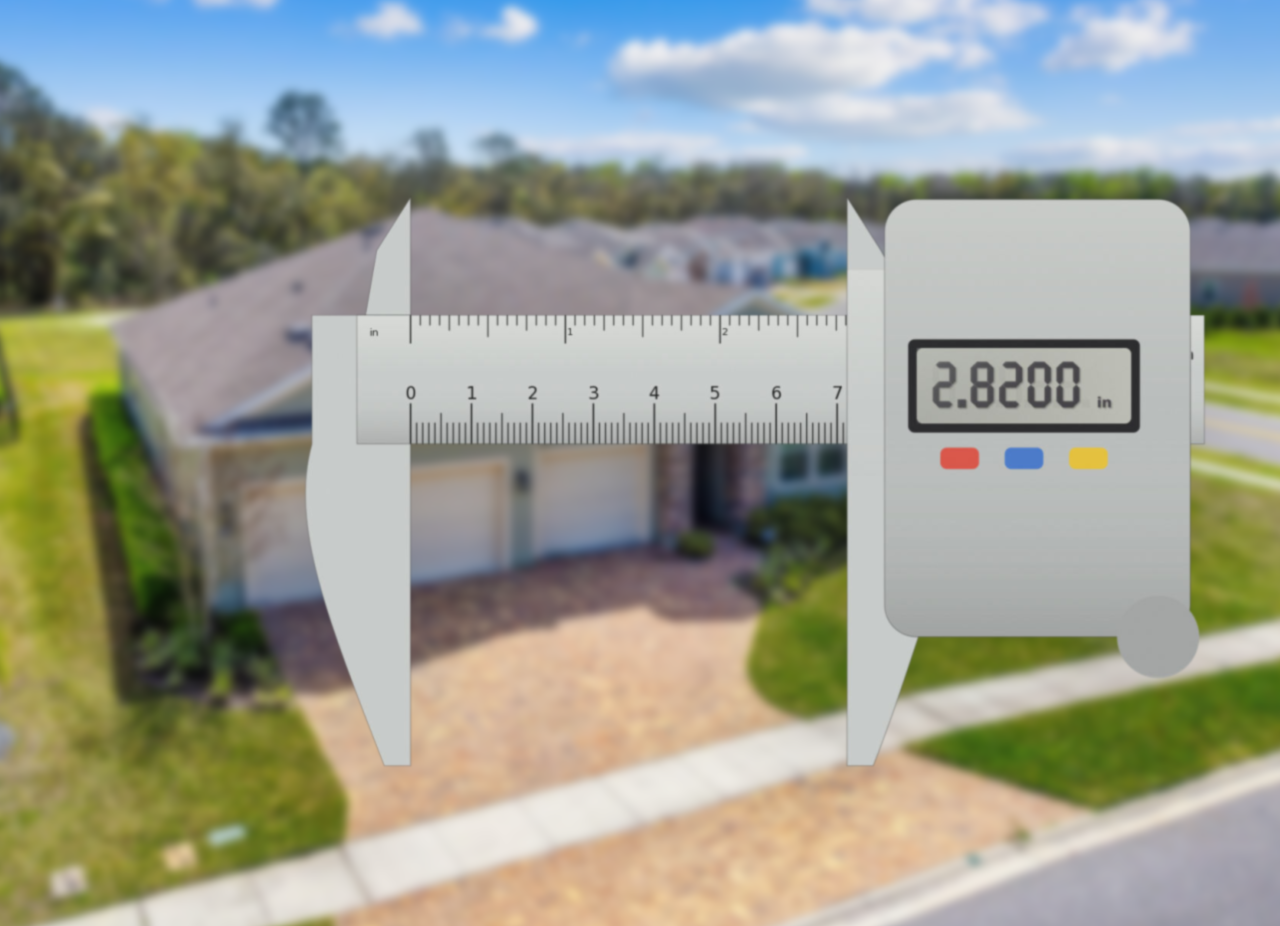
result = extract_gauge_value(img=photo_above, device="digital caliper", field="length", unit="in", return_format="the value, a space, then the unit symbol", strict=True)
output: 2.8200 in
